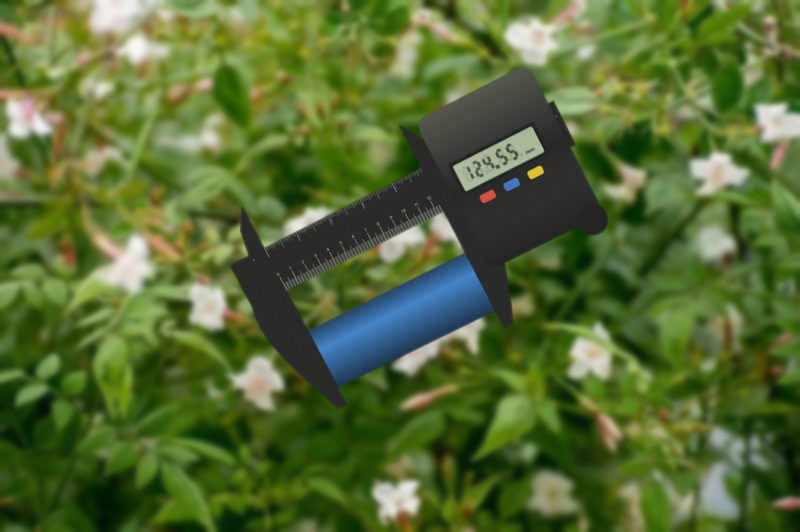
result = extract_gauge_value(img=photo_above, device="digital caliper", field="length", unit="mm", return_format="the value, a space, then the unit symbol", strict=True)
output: 124.55 mm
